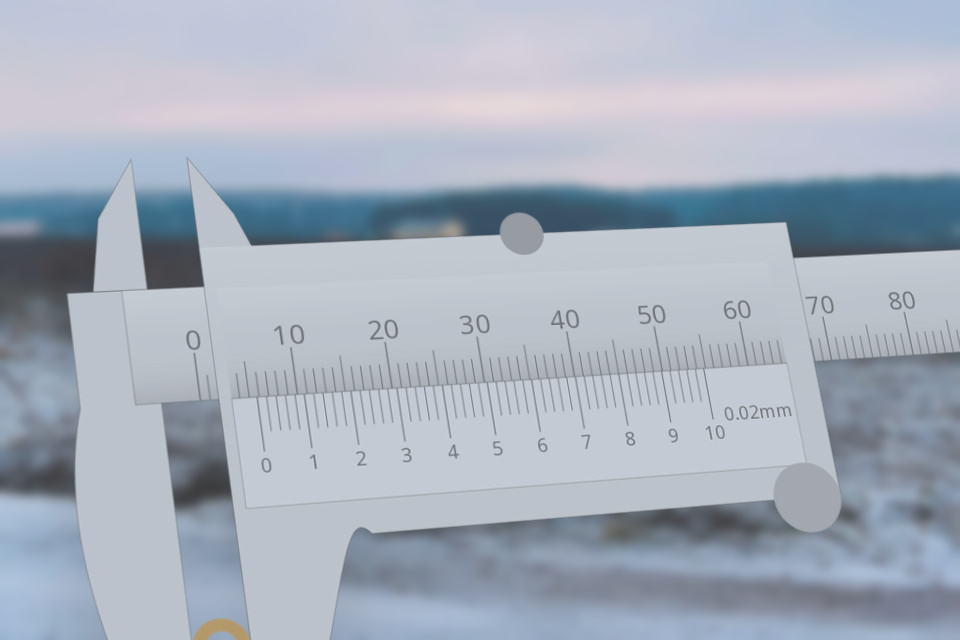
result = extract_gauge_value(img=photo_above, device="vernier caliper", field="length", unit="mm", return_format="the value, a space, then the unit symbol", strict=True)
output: 5.8 mm
